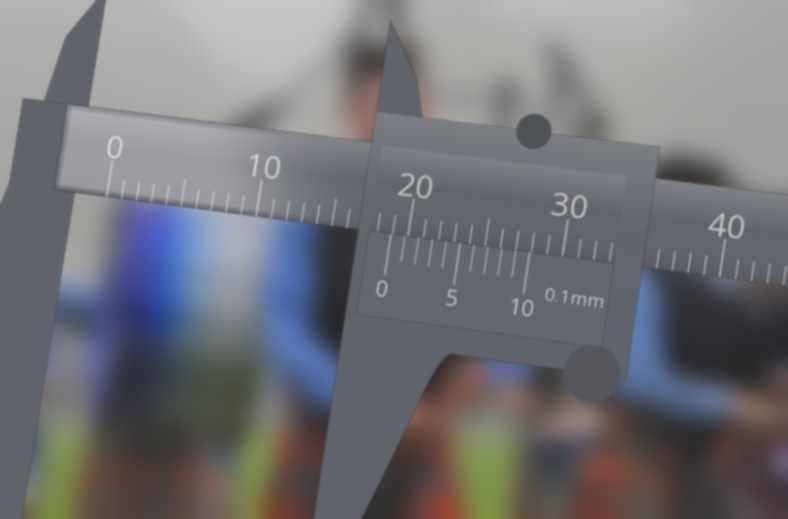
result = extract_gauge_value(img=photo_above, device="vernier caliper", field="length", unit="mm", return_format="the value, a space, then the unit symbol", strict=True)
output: 18.9 mm
